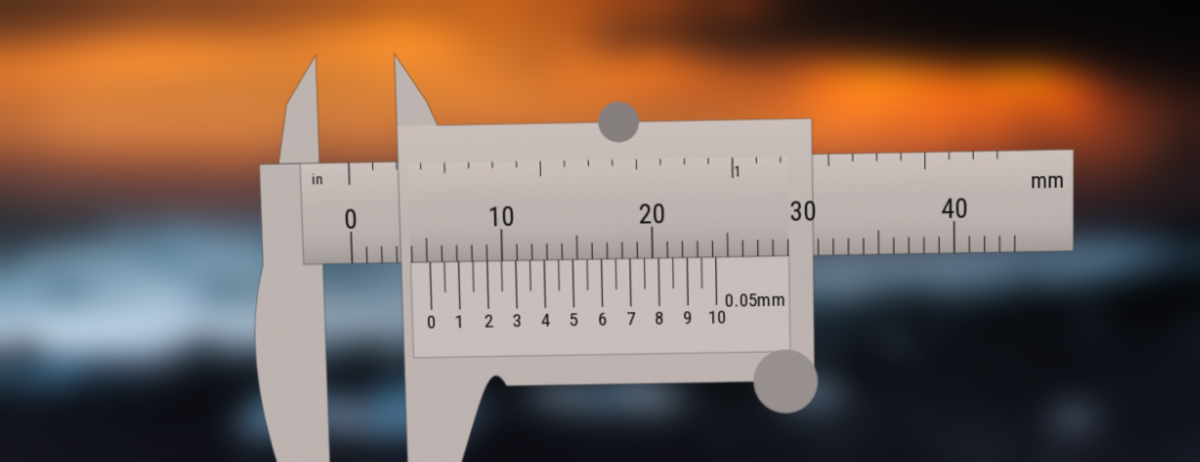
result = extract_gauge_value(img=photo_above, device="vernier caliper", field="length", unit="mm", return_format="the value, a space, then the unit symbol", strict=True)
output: 5.2 mm
